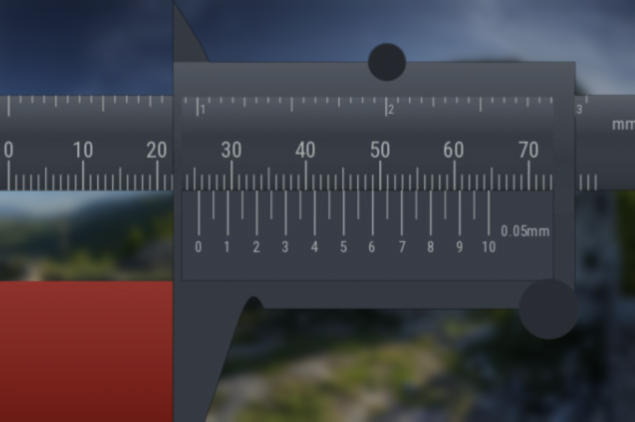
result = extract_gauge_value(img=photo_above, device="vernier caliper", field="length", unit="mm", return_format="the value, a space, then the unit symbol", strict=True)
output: 25.6 mm
